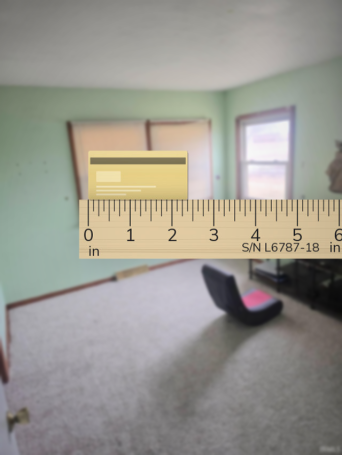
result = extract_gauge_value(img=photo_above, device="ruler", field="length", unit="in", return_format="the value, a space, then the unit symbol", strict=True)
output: 2.375 in
